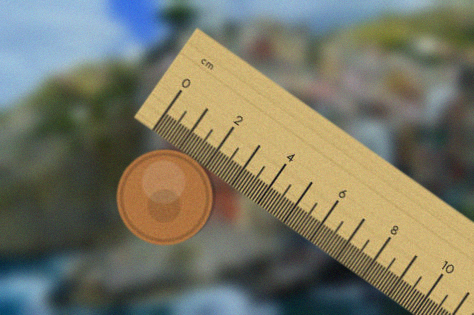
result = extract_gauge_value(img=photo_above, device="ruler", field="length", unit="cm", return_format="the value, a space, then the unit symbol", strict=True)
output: 3 cm
